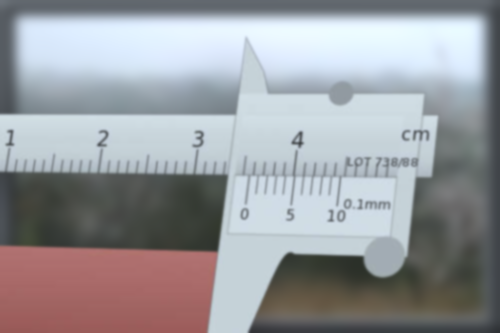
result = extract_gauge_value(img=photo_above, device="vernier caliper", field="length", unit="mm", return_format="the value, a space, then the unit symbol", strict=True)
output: 35.6 mm
